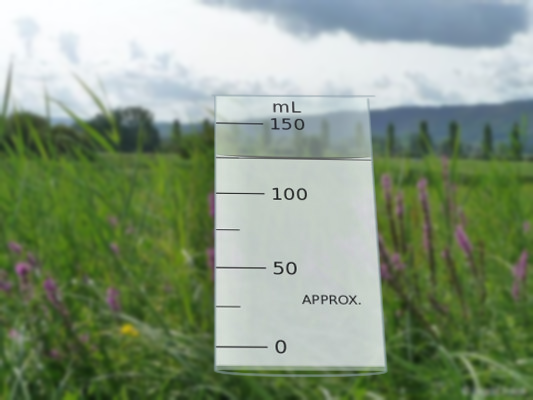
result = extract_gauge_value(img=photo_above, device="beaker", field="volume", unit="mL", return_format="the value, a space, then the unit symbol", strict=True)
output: 125 mL
